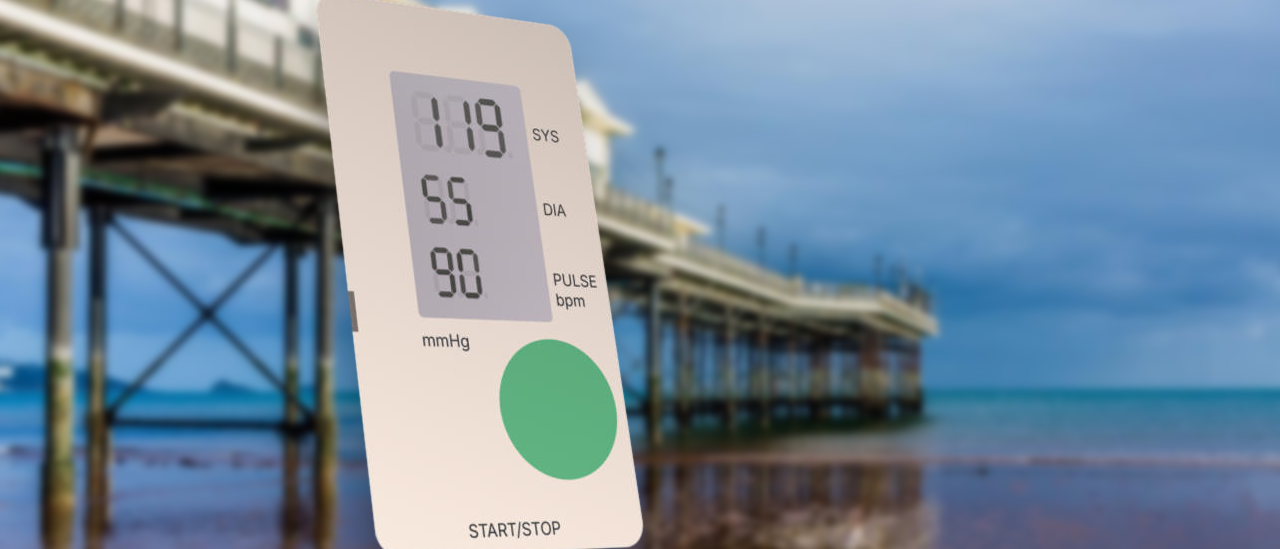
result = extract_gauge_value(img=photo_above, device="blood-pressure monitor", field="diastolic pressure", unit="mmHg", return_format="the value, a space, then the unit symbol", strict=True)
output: 55 mmHg
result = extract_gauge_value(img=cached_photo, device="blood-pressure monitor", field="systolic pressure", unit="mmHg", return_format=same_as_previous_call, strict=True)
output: 119 mmHg
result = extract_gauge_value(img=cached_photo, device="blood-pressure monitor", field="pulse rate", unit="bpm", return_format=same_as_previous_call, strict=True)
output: 90 bpm
